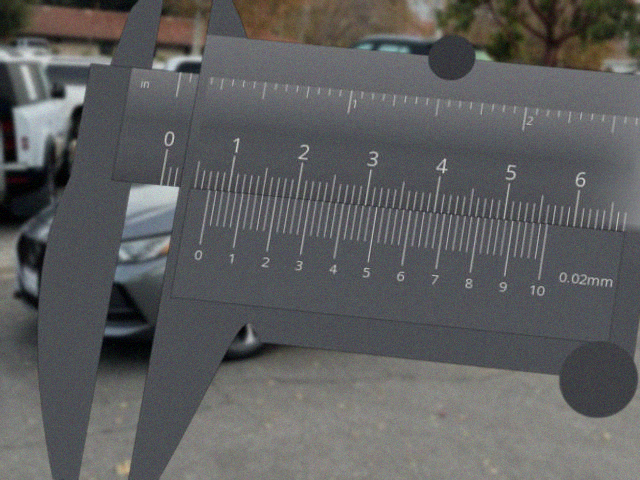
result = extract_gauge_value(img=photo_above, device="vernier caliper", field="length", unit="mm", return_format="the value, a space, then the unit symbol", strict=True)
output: 7.2 mm
